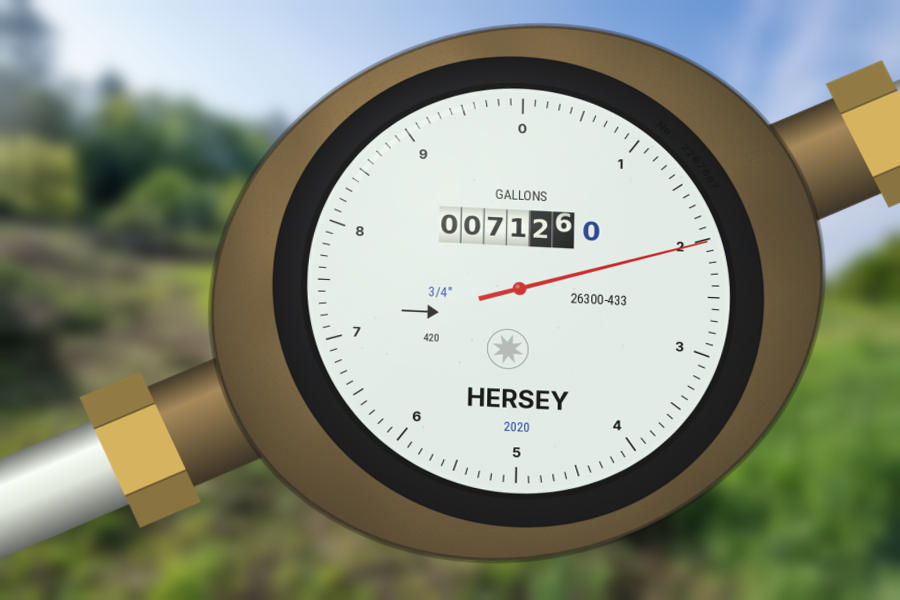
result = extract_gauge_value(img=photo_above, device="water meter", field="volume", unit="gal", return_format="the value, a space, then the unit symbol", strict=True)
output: 71262.0 gal
